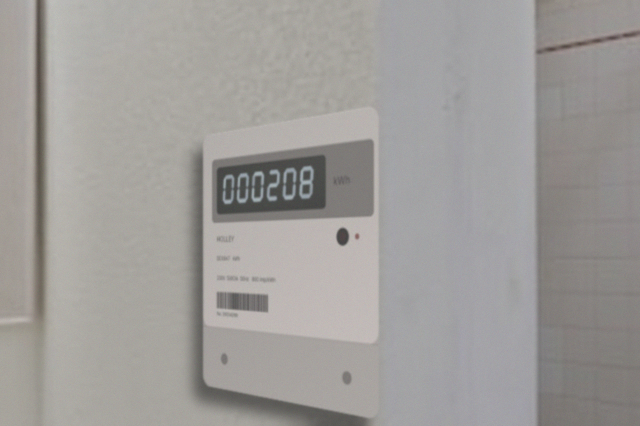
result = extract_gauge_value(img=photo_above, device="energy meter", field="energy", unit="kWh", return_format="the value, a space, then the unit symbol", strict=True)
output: 208 kWh
